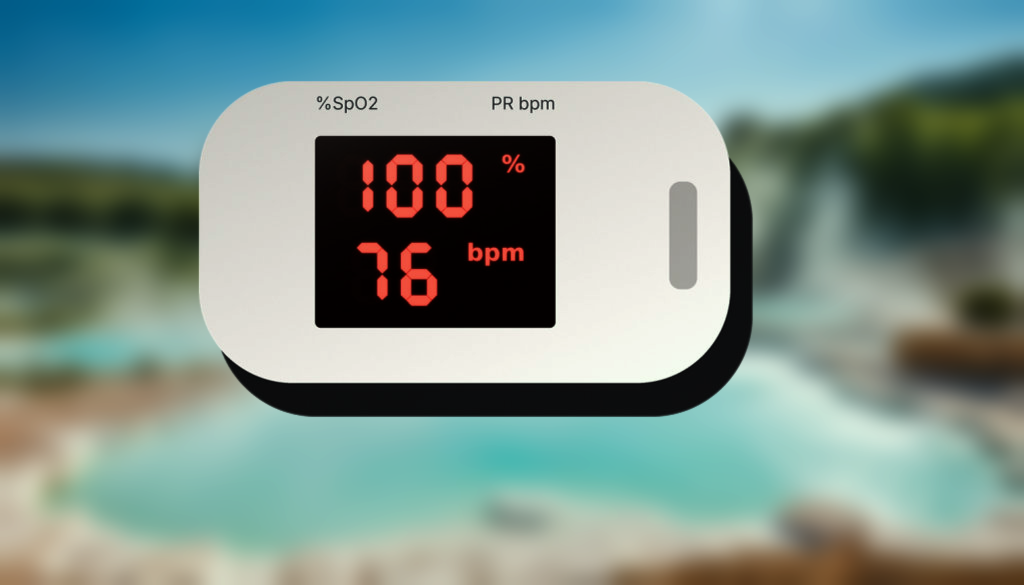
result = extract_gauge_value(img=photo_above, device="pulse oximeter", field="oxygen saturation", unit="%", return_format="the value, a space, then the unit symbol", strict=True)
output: 100 %
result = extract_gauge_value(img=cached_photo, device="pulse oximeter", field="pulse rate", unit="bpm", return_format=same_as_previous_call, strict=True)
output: 76 bpm
